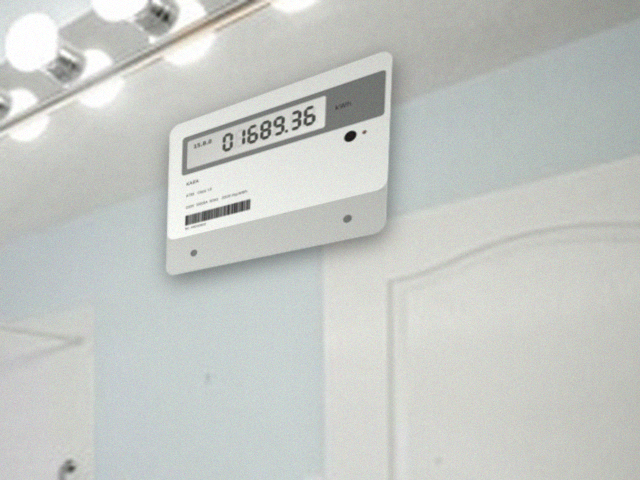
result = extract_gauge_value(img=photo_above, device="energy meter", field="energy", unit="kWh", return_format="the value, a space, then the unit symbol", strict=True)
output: 1689.36 kWh
